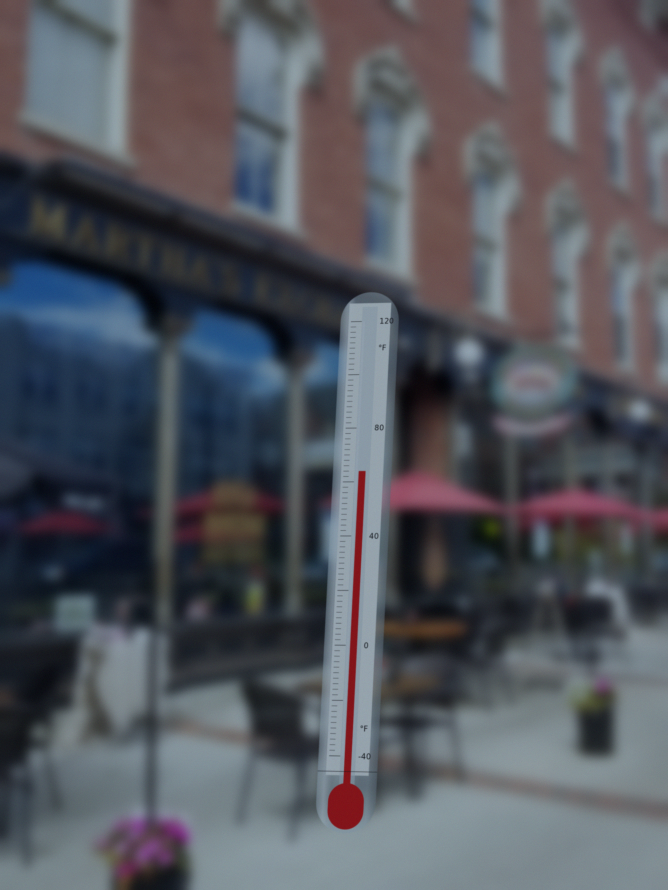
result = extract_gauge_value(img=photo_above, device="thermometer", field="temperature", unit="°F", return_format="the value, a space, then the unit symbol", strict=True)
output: 64 °F
